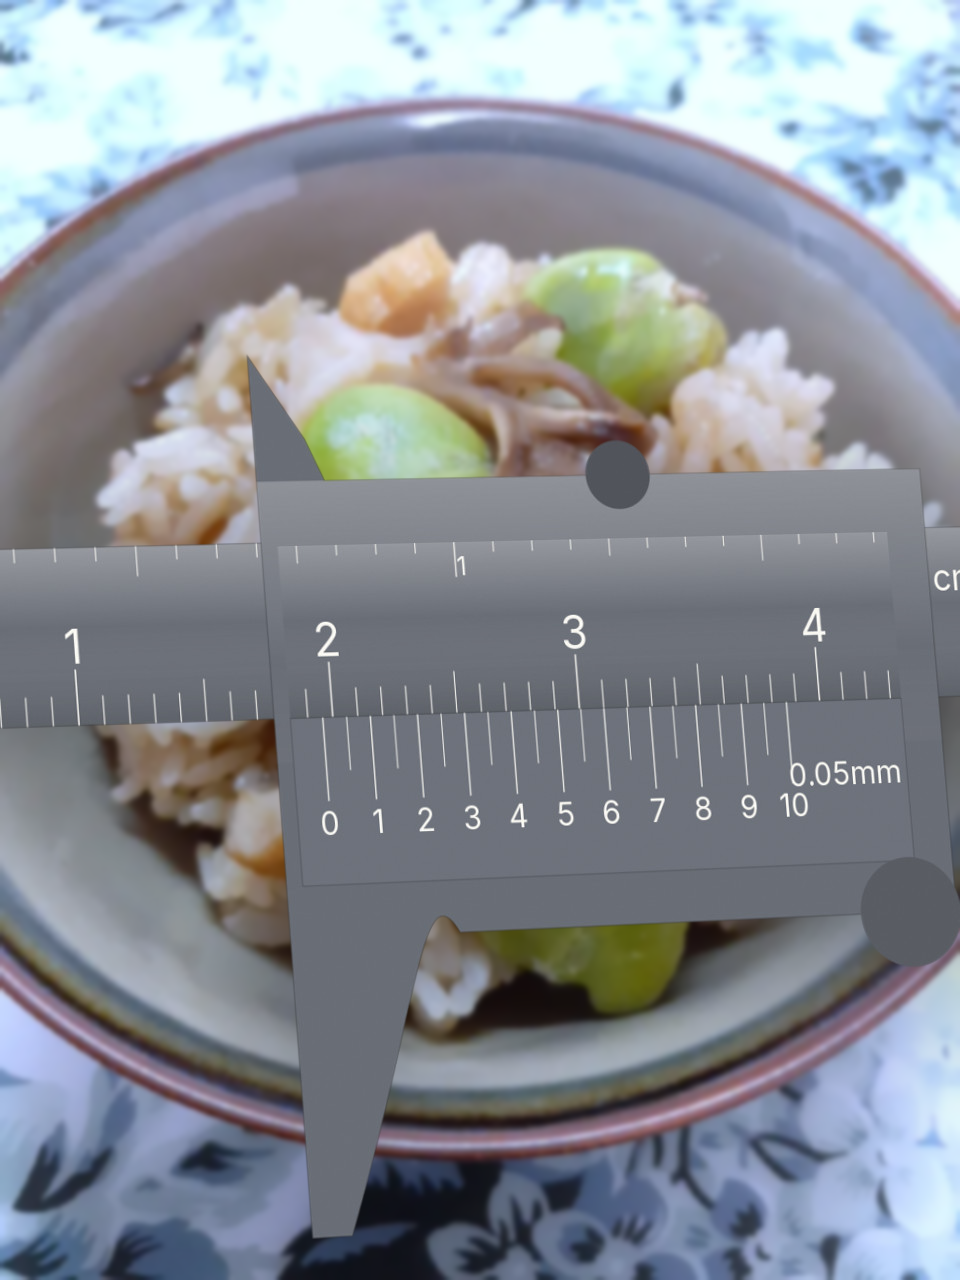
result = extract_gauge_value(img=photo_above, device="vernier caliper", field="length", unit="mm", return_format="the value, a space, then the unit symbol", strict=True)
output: 19.6 mm
